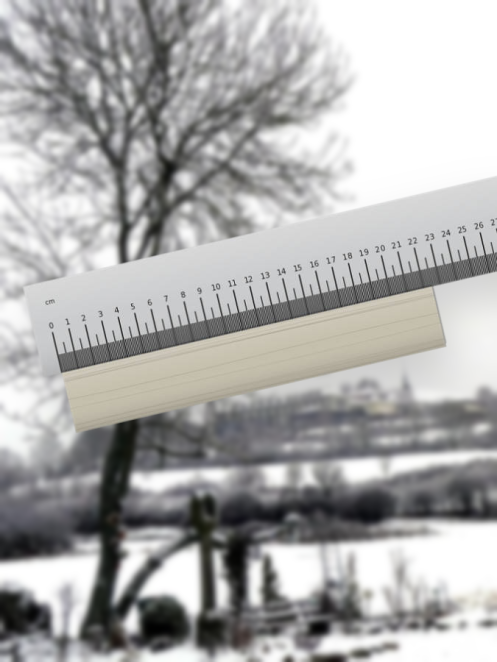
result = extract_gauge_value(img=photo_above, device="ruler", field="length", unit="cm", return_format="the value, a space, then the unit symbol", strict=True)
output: 22.5 cm
